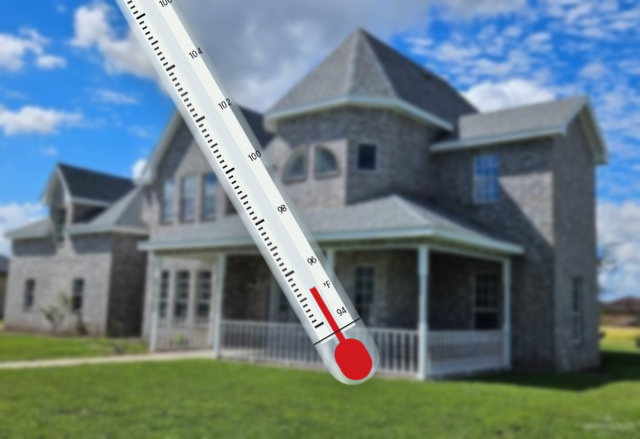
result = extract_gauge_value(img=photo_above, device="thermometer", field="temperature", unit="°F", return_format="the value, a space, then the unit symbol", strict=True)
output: 95.2 °F
